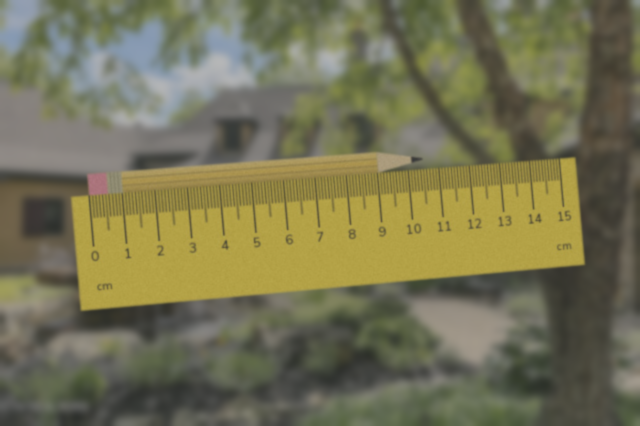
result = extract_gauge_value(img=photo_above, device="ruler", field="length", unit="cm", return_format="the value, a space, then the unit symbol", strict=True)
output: 10.5 cm
